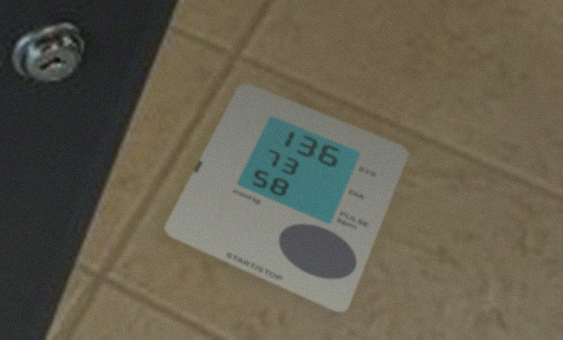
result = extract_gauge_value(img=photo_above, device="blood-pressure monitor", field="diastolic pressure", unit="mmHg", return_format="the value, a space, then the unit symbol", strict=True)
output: 73 mmHg
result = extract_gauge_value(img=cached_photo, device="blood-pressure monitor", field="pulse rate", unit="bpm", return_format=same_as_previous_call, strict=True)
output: 58 bpm
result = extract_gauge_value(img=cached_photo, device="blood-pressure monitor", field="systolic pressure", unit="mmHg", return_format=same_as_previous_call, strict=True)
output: 136 mmHg
